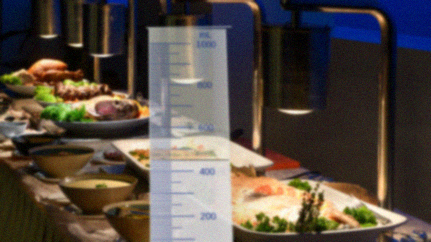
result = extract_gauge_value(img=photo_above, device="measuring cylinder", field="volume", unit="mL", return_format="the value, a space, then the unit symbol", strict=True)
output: 450 mL
